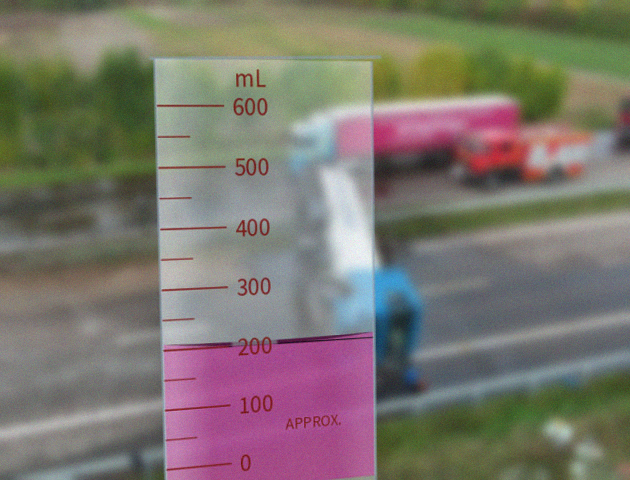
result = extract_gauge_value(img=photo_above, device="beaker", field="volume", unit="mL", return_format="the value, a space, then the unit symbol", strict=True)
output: 200 mL
